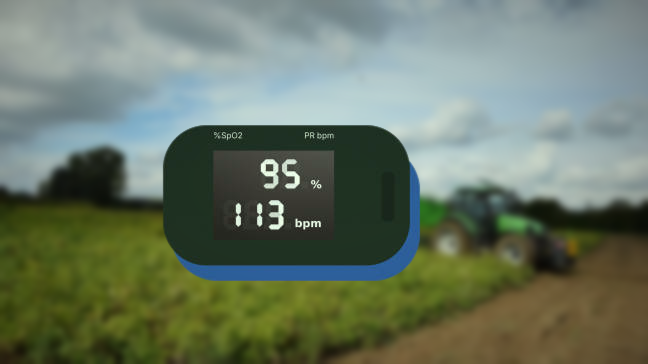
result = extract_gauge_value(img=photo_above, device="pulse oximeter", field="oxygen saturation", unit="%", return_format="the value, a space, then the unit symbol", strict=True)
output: 95 %
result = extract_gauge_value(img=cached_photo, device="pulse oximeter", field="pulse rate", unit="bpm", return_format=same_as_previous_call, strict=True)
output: 113 bpm
